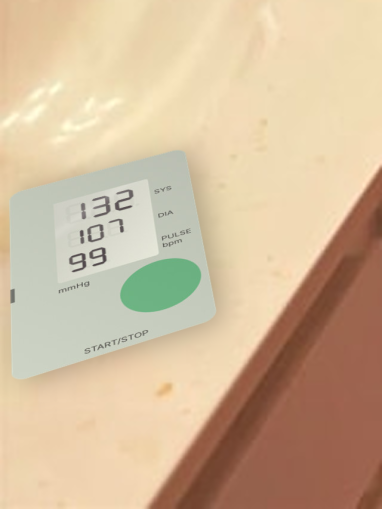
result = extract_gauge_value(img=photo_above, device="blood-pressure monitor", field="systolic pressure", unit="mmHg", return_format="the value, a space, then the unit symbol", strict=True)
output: 132 mmHg
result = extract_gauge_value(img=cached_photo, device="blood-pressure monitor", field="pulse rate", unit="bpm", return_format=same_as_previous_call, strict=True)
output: 99 bpm
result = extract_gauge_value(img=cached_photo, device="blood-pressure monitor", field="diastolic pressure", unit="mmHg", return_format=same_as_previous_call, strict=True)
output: 107 mmHg
